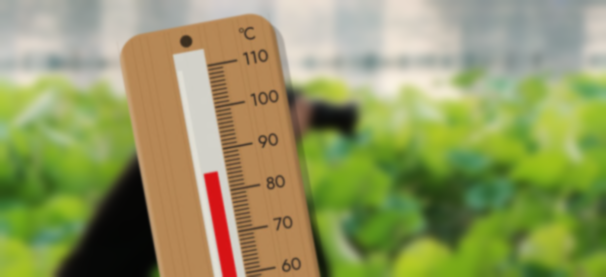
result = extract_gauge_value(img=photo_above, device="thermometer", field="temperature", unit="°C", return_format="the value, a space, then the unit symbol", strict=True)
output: 85 °C
